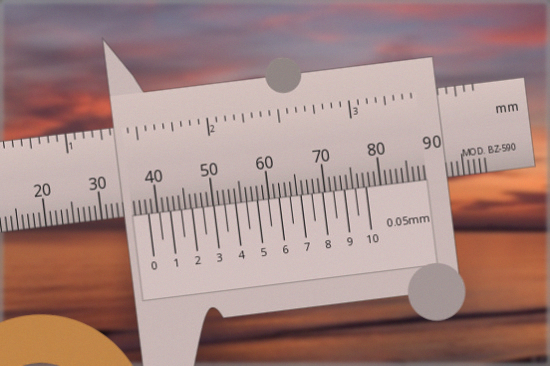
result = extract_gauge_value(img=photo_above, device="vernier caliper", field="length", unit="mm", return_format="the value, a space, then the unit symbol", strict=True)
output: 38.4 mm
